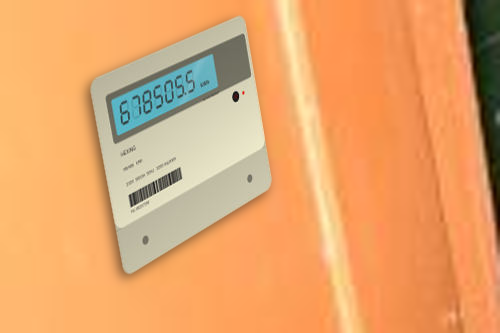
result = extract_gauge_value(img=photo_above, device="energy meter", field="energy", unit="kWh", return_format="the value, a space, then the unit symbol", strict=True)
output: 678505.5 kWh
